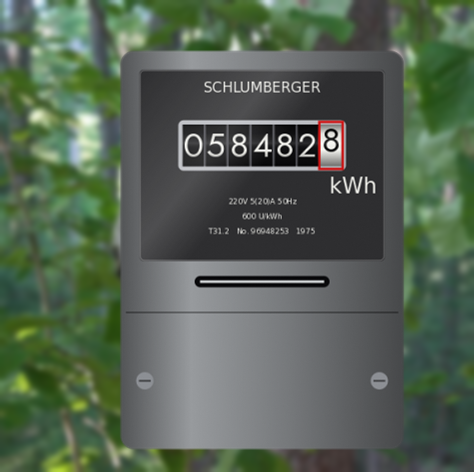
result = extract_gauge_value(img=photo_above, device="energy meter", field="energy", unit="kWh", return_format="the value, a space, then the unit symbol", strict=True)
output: 58482.8 kWh
